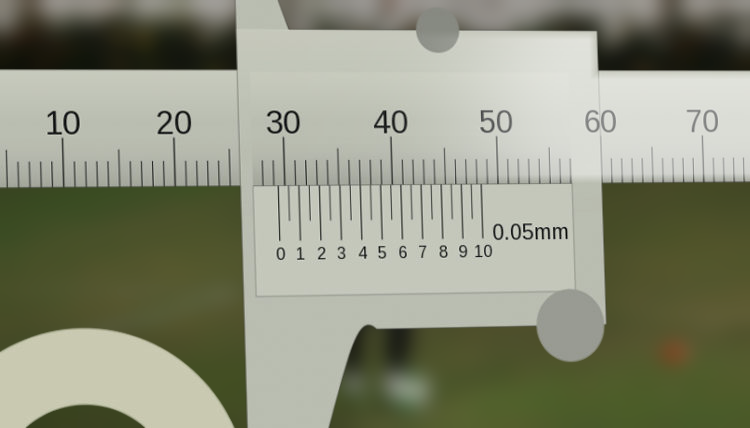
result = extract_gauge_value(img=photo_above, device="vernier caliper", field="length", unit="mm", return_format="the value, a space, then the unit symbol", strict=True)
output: 29.4 mm
